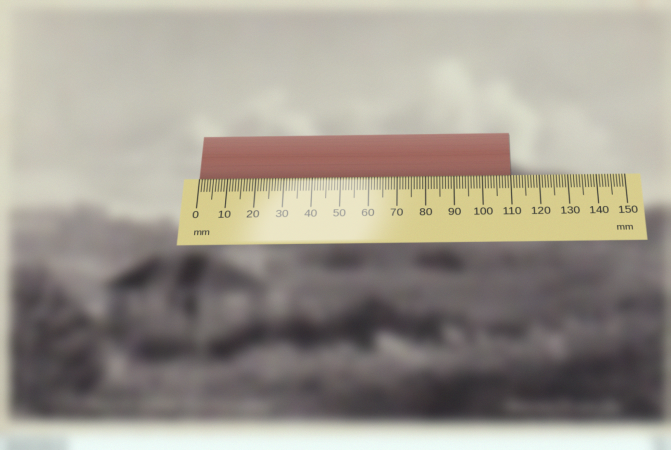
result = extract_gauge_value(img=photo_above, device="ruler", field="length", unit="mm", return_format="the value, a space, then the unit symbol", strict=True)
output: 110 mm
